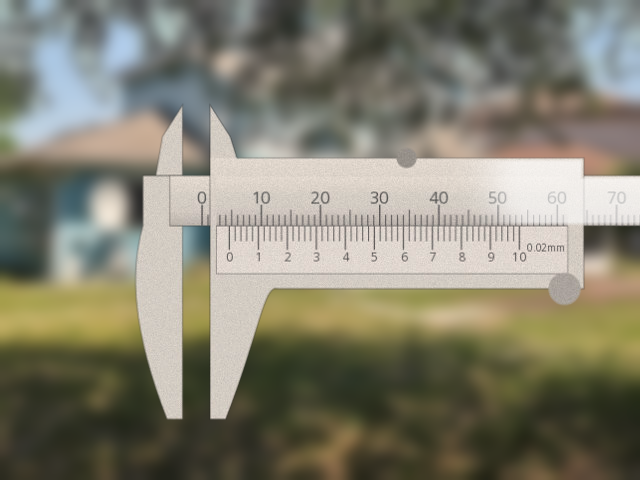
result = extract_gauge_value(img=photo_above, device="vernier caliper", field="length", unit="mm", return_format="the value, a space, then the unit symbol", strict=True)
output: 4.6 mm
